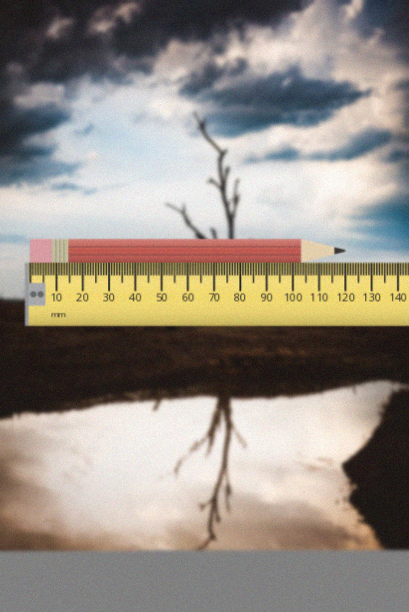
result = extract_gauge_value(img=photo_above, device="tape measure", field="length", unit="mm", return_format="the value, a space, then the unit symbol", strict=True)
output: 120 mm
